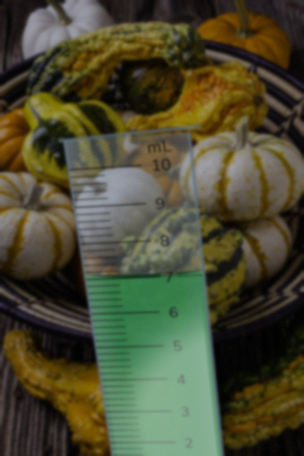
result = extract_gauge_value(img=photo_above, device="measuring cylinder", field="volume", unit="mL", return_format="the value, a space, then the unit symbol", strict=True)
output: 7 mL
